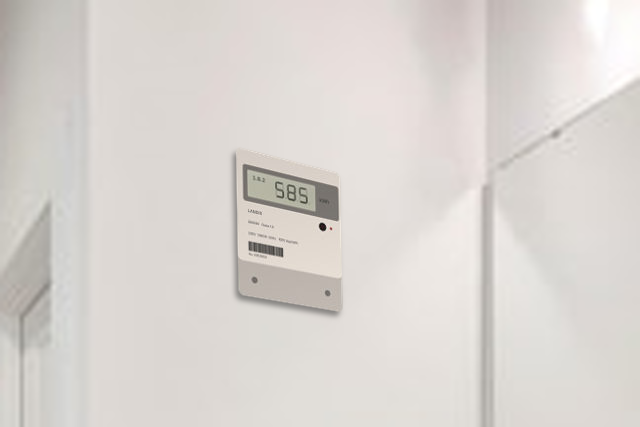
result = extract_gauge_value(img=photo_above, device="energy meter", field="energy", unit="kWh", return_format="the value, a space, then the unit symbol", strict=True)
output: 585 kWh
